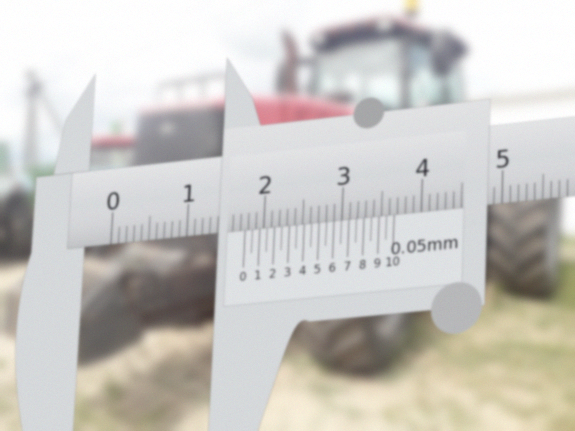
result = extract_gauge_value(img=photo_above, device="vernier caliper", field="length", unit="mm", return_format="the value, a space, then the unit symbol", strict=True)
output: 17.6 mm
